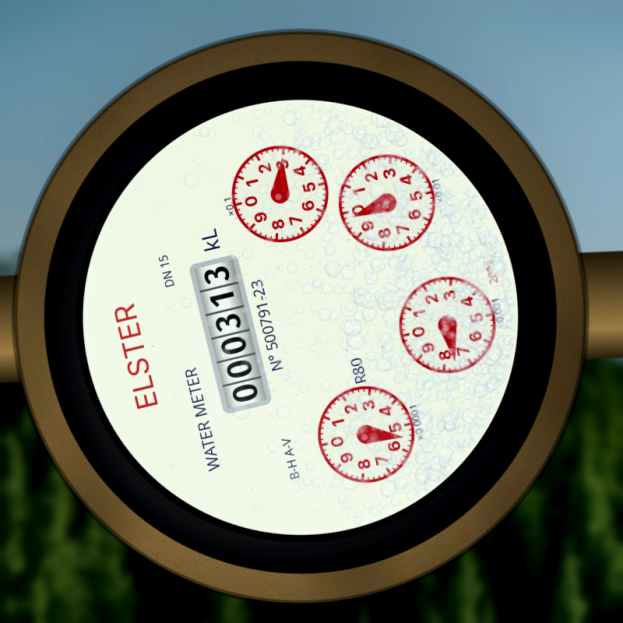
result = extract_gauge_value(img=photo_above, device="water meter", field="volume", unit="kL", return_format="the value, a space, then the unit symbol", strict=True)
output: 313.2975 kL
